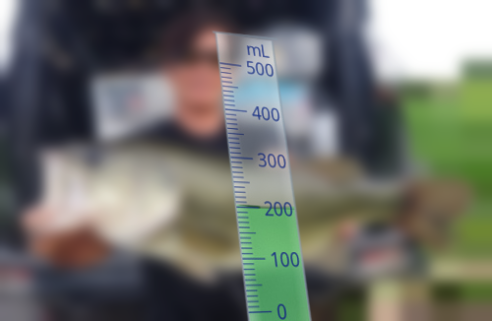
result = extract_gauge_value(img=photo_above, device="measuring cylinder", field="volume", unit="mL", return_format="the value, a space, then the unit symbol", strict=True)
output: 200 mL
